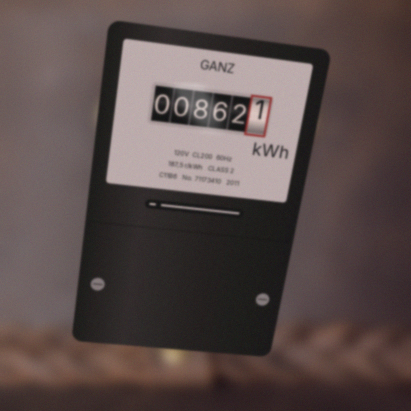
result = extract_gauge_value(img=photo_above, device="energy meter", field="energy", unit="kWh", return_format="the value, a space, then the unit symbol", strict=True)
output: 862.1 kWh
